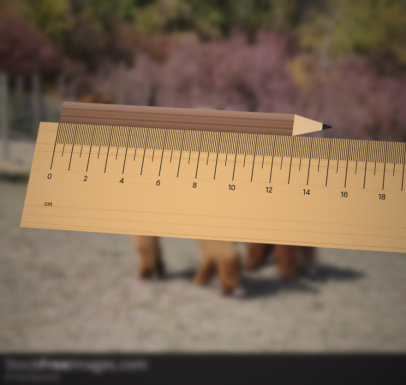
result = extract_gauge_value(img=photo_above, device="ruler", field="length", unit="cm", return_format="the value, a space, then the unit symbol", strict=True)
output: 15 cm
